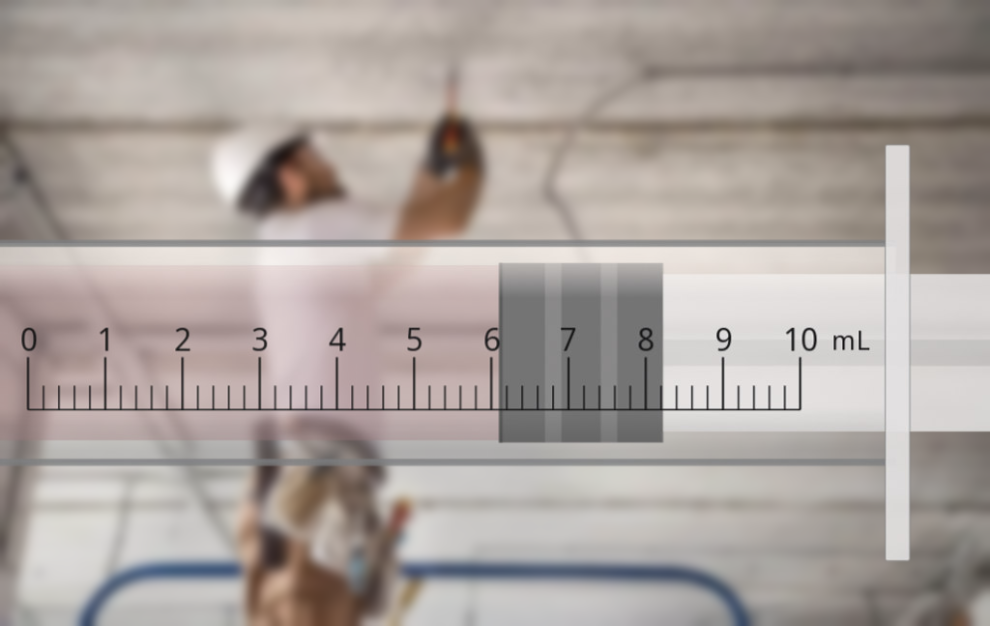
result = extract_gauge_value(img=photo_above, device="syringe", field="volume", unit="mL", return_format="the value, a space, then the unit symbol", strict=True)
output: 6.1 mL
